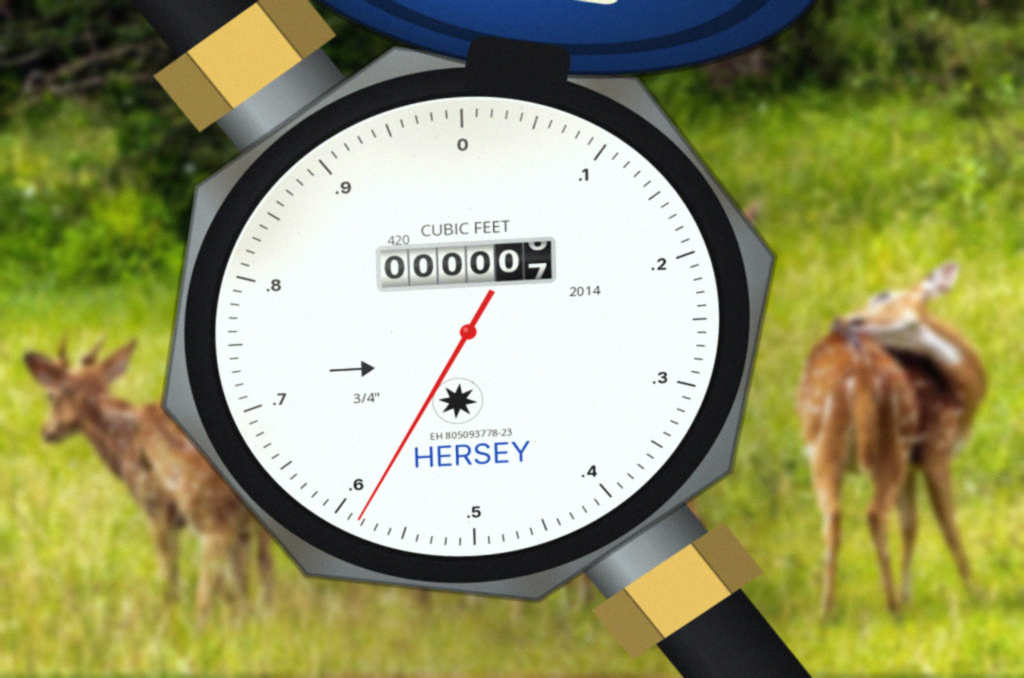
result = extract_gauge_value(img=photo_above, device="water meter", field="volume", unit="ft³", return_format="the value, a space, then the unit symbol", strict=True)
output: 6.58 ft³
